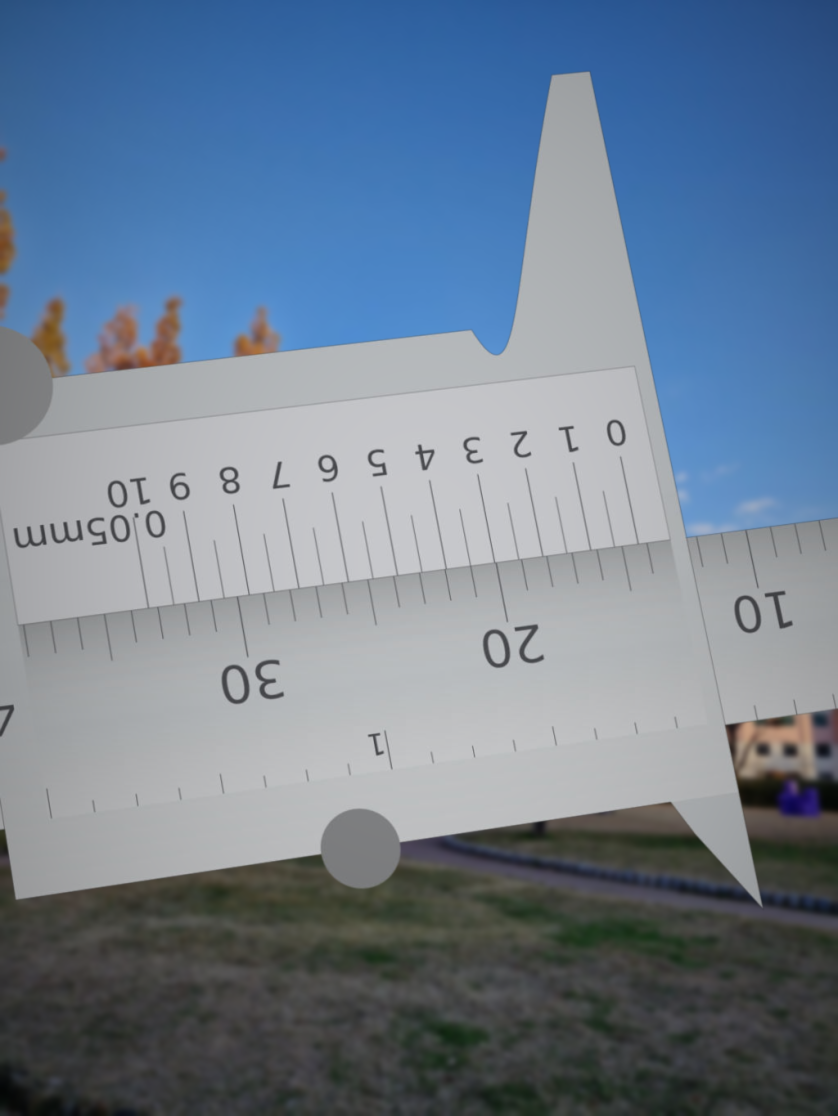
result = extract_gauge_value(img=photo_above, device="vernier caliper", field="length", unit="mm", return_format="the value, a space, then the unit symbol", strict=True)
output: 14.35 mm
